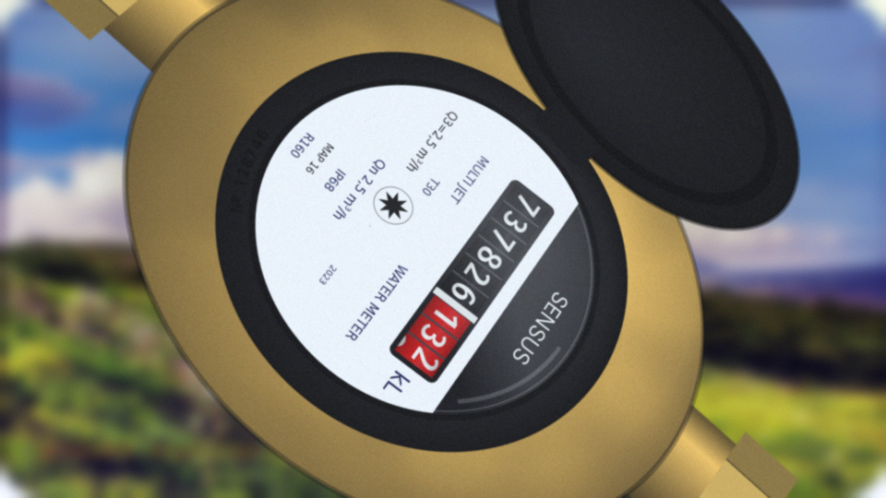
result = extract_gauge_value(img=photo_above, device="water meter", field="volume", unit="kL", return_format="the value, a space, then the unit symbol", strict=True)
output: 737826.132 kL
